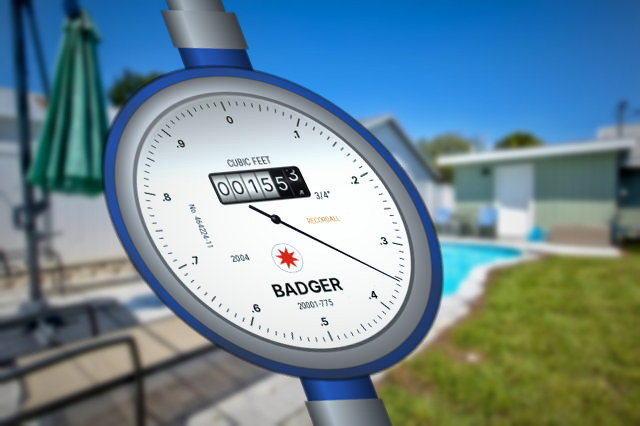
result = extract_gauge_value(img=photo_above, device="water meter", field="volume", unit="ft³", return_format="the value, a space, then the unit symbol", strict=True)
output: 1553.35 ft³
